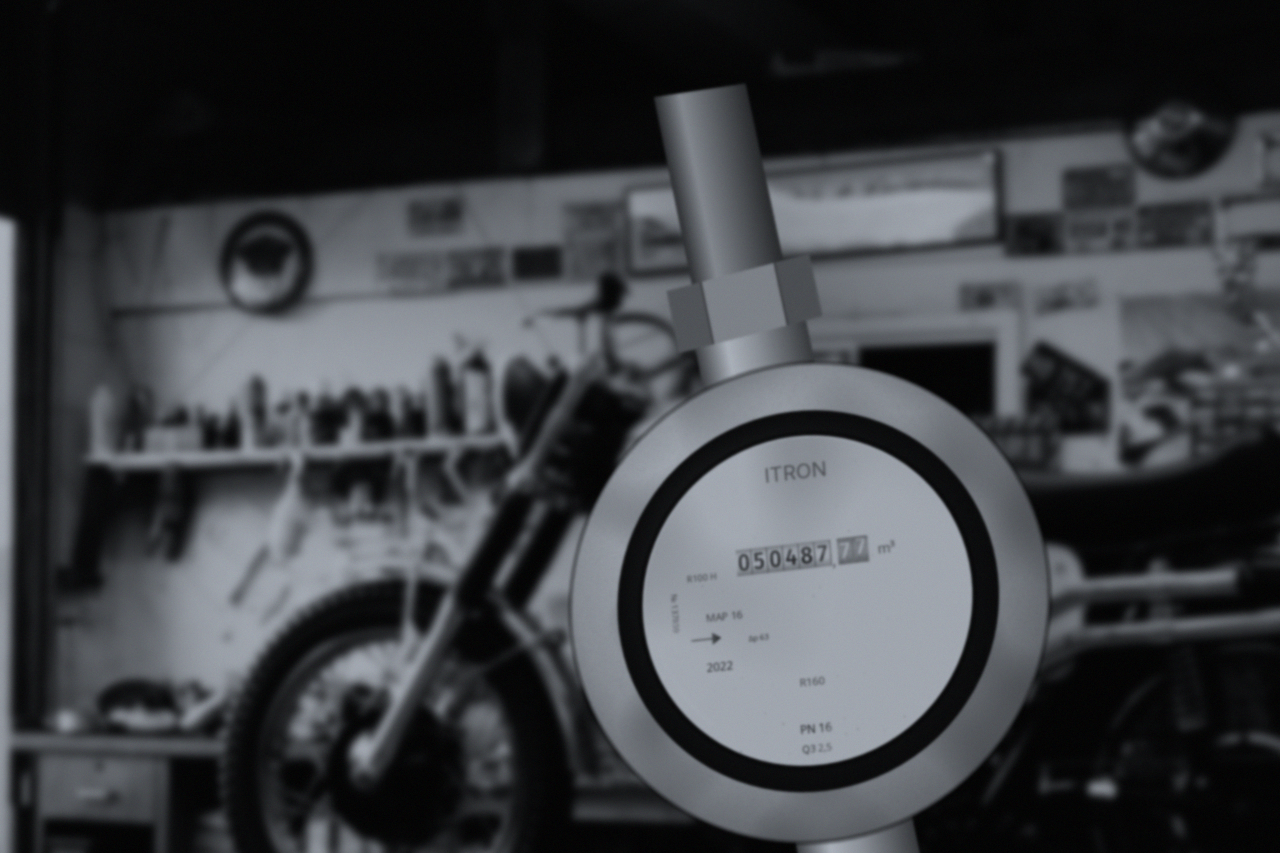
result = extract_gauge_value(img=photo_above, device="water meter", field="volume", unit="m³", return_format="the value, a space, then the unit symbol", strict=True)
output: 50487.77 m³
